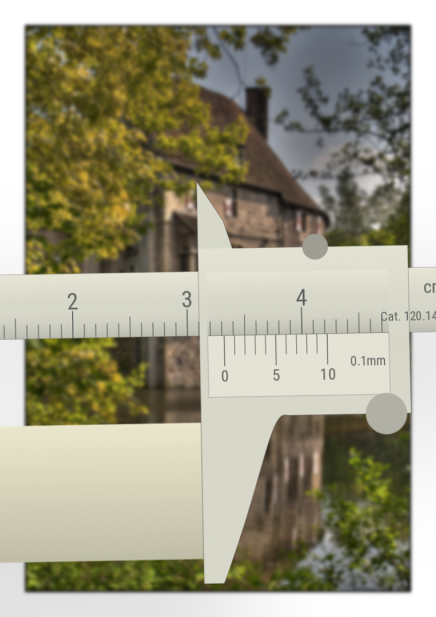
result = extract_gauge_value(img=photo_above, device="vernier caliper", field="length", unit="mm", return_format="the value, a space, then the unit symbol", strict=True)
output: 33.2 mm
